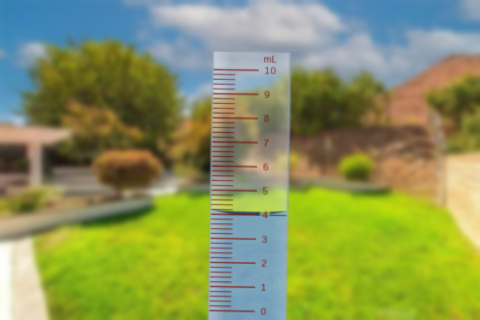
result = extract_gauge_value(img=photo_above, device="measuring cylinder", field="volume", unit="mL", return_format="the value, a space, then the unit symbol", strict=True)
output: 4 mL
